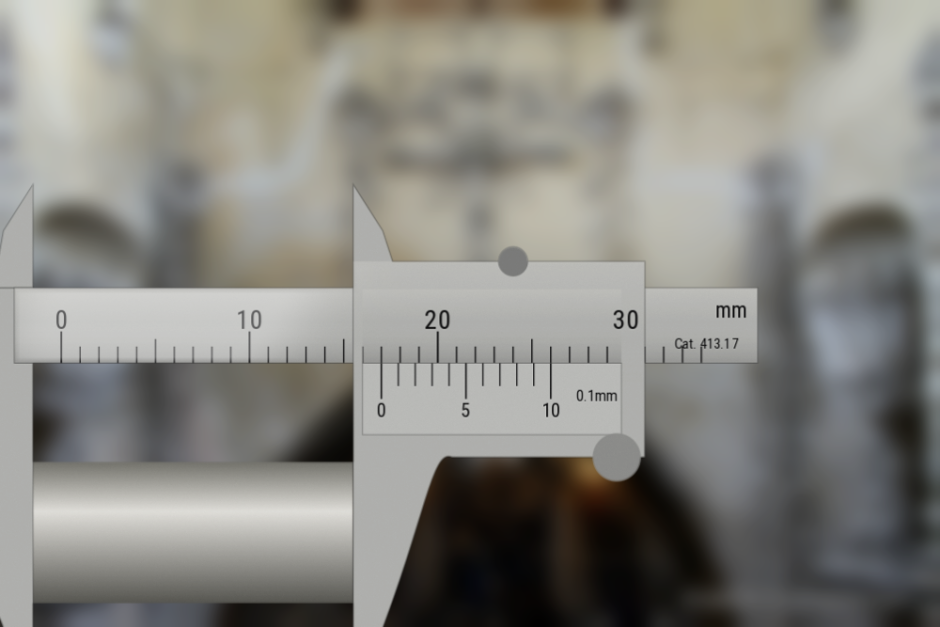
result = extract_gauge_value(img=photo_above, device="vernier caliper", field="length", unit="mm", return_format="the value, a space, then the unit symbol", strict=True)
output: 17.0 mm
